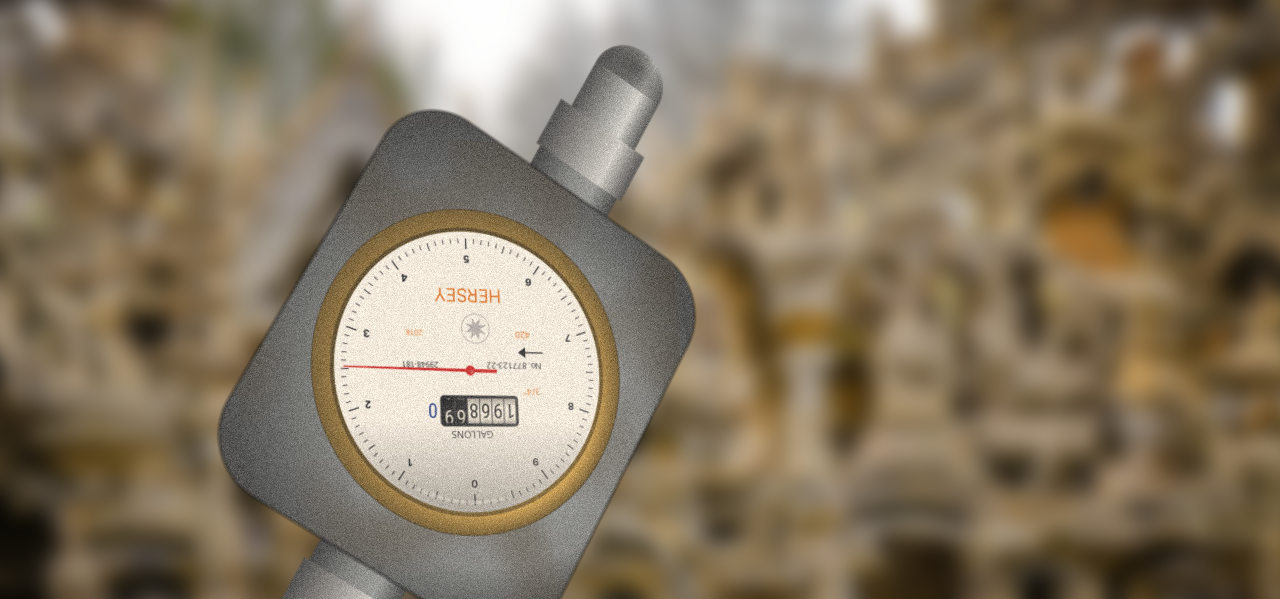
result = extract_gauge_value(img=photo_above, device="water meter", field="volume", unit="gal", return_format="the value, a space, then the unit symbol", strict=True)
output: 1968692.5 gal
